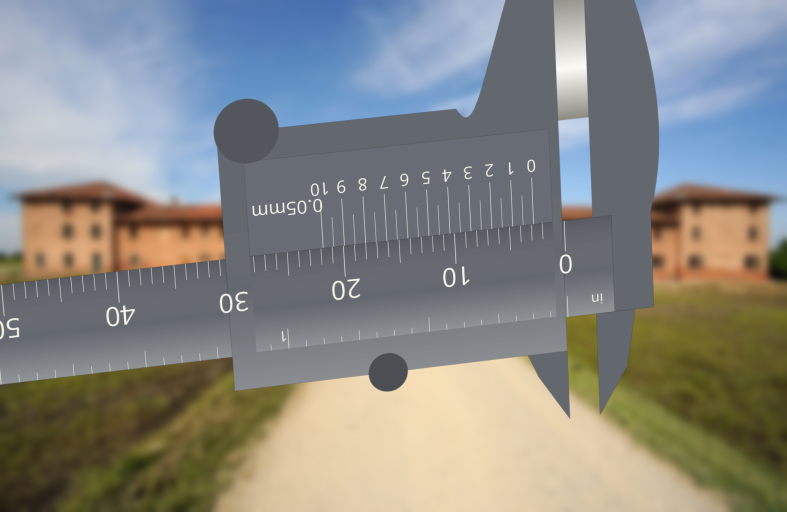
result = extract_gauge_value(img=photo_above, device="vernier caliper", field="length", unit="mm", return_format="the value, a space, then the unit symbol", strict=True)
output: 2.8 mm
